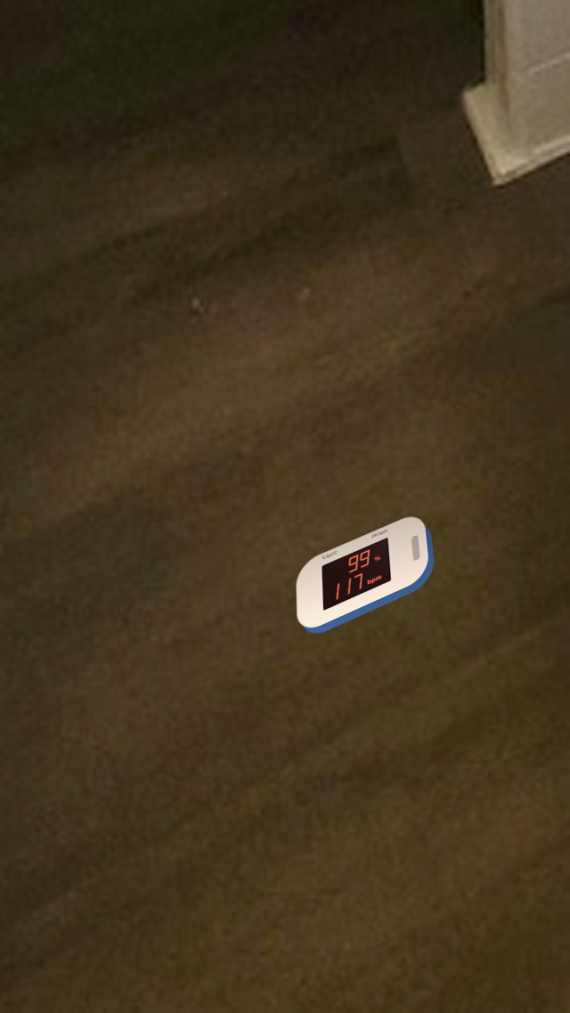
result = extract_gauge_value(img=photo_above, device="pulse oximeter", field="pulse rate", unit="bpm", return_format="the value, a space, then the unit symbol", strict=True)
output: 117 bpm
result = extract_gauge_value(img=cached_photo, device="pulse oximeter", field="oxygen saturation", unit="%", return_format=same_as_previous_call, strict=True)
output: 99 %
